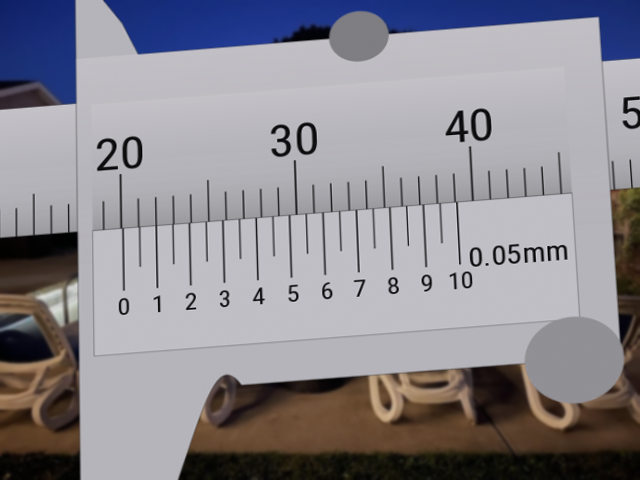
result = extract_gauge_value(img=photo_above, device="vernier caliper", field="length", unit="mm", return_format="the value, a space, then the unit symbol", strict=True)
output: 20.1 mm
